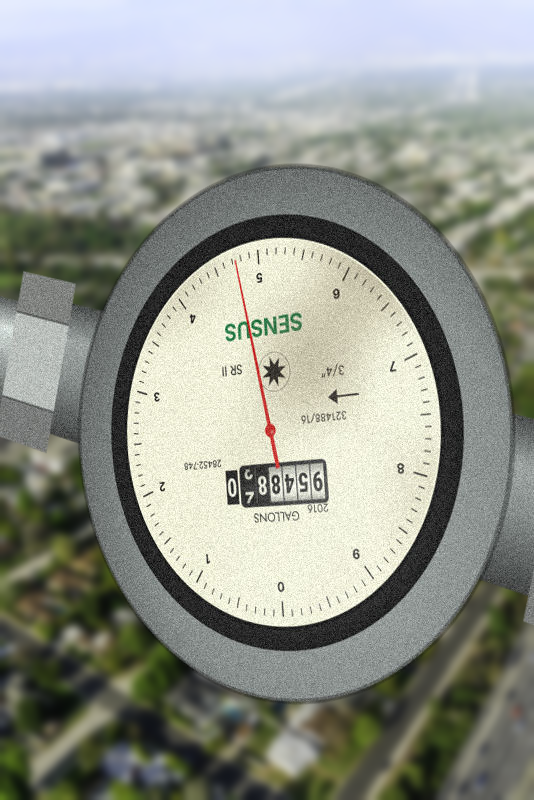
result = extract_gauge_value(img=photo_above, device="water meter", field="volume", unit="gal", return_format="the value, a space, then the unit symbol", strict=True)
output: 9548824.7 gal
